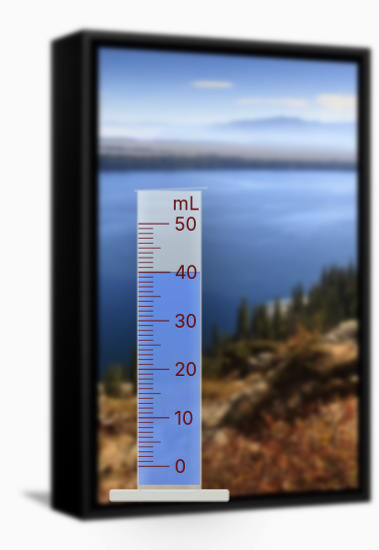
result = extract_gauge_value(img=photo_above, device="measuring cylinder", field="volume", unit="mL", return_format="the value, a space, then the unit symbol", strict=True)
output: 40 mL
